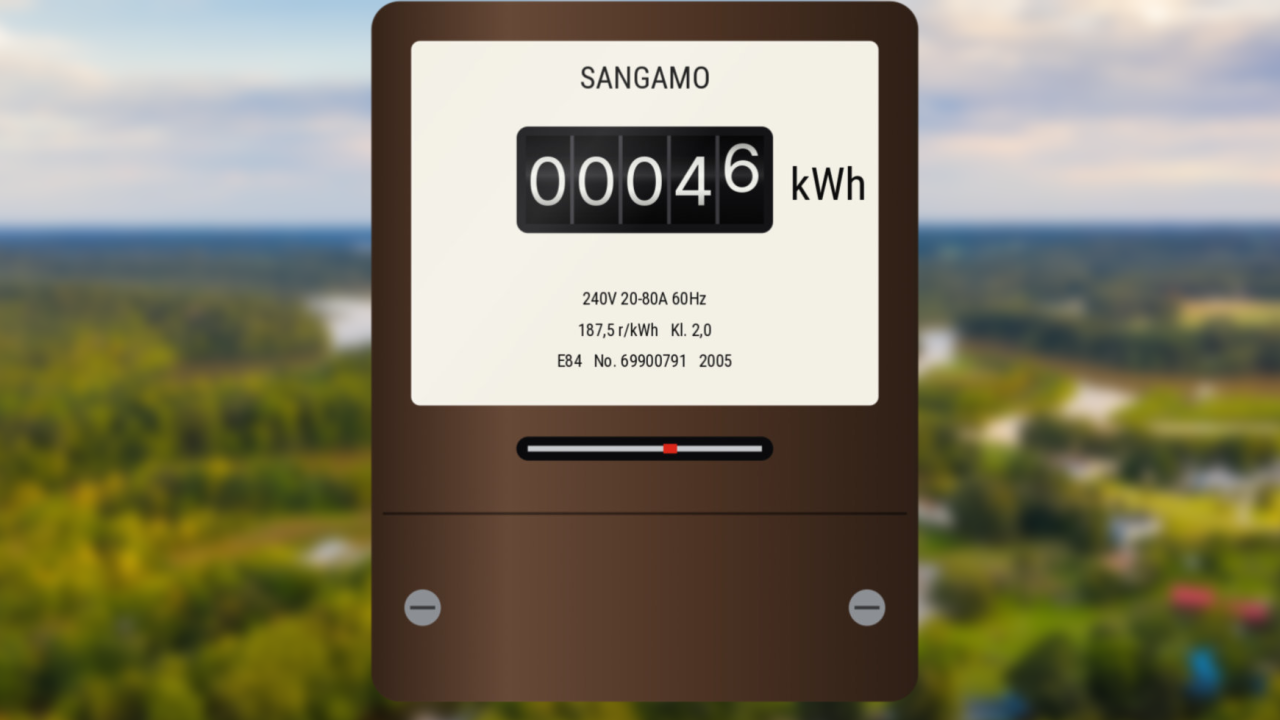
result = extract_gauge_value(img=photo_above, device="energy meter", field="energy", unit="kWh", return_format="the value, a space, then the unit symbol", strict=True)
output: 46 kWh
